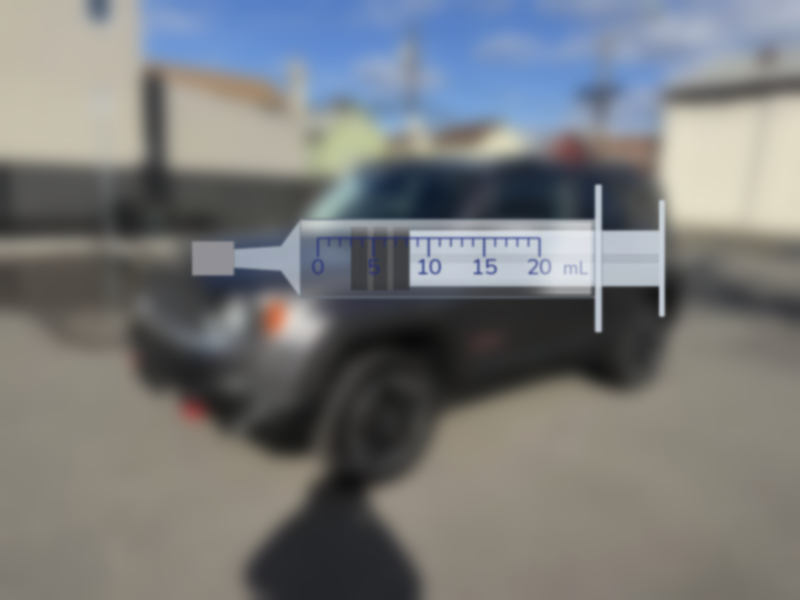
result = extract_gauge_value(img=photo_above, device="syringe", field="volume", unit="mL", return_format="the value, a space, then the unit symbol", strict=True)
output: 3 mL
